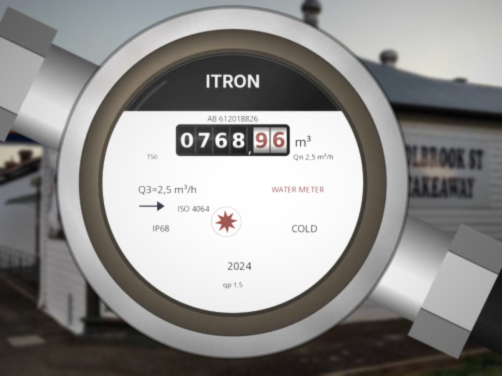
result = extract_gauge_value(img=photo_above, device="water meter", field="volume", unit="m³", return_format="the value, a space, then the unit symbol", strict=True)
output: 768.96 m³
